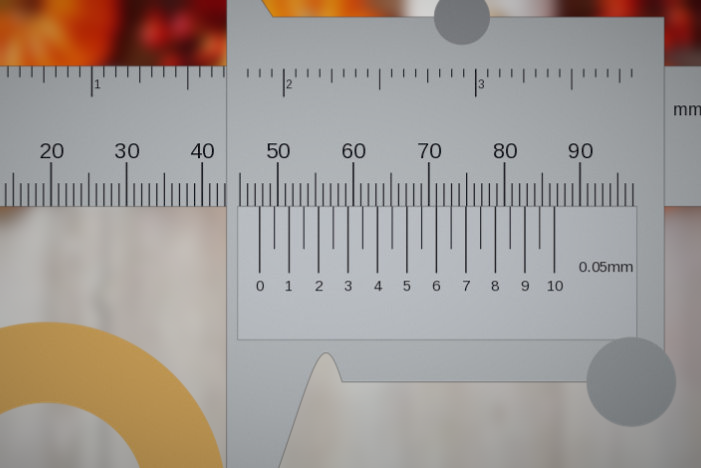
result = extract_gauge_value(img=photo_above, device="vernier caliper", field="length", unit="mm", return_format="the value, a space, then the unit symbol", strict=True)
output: 47.6 mm
